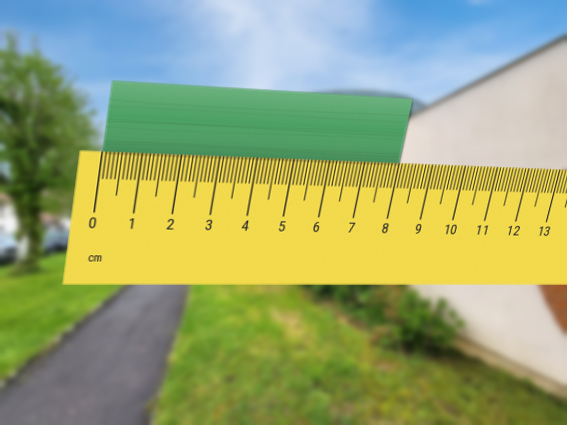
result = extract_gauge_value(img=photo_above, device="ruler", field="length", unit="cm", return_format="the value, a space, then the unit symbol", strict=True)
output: 8 cm
